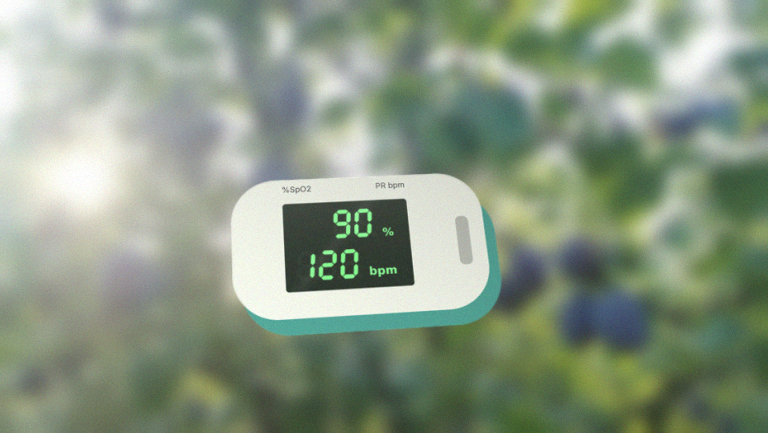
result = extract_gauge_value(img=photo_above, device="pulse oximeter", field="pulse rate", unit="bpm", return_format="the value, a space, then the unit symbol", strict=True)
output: 120 bpm
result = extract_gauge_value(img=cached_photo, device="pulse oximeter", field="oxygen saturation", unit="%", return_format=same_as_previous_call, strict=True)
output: 90 %
